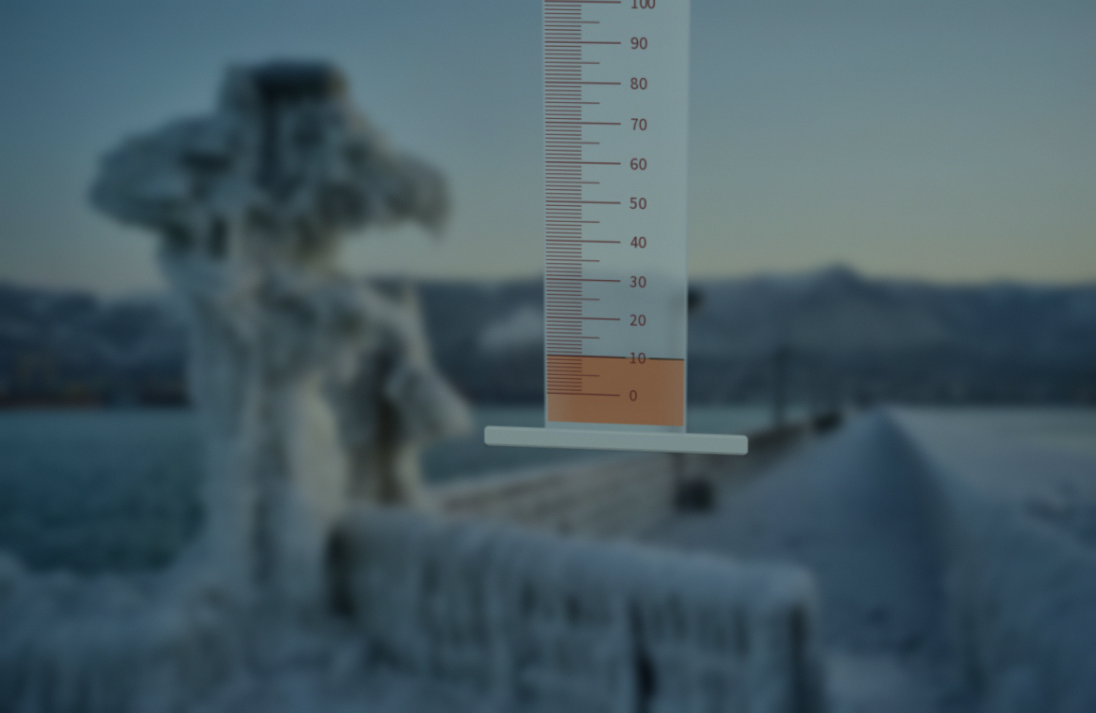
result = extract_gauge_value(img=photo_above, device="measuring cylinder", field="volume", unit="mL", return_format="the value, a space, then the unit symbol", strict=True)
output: 10 mL
